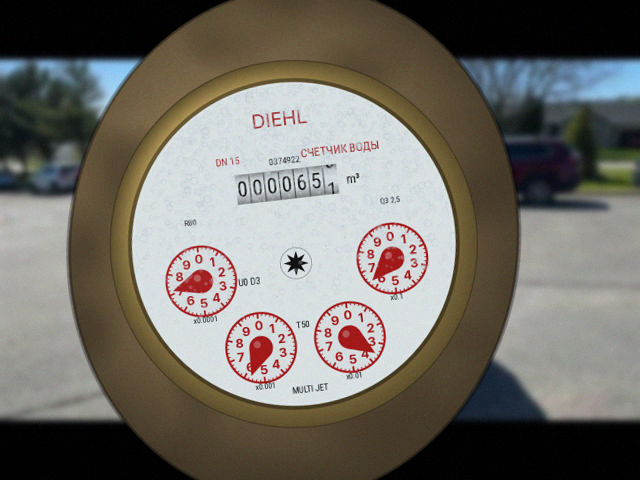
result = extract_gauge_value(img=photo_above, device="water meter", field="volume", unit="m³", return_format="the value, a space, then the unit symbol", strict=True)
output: 650.6357 m³
